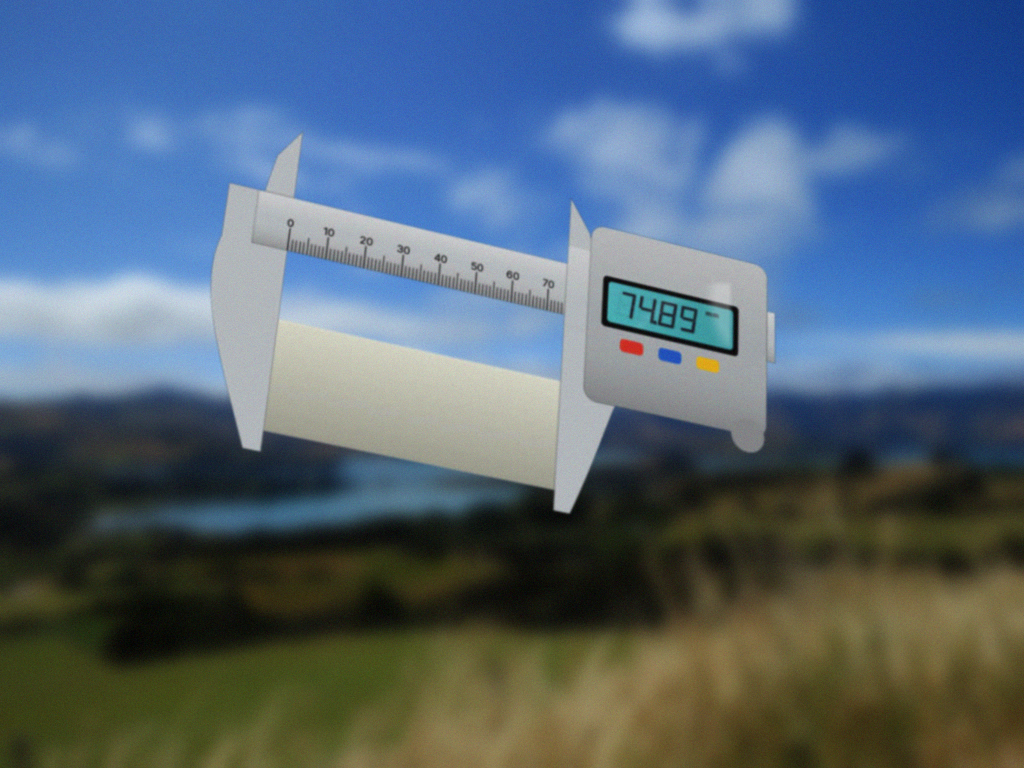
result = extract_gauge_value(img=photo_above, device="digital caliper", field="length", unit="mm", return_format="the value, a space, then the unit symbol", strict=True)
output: 74.89 mm
